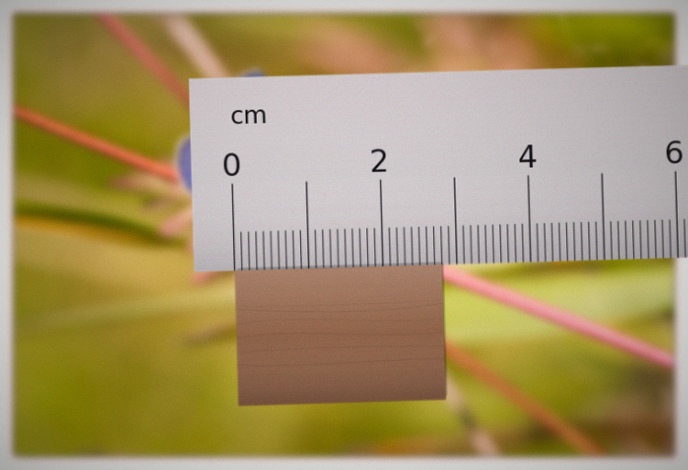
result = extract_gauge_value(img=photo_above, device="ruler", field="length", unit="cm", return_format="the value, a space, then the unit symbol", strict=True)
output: 2.8 cm
